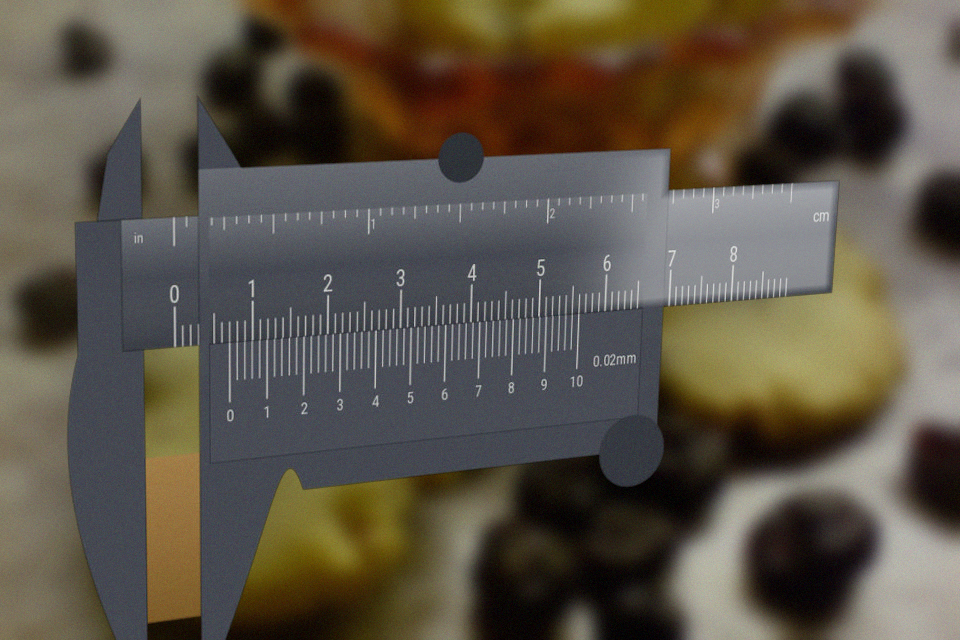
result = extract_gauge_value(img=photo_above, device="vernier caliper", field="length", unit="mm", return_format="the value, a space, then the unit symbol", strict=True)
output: 7.0 mm
